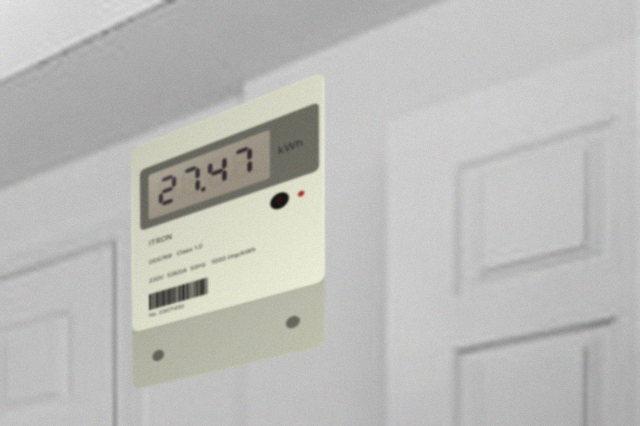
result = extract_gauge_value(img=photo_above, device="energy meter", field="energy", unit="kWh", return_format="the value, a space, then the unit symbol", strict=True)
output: 27.47 kWh
